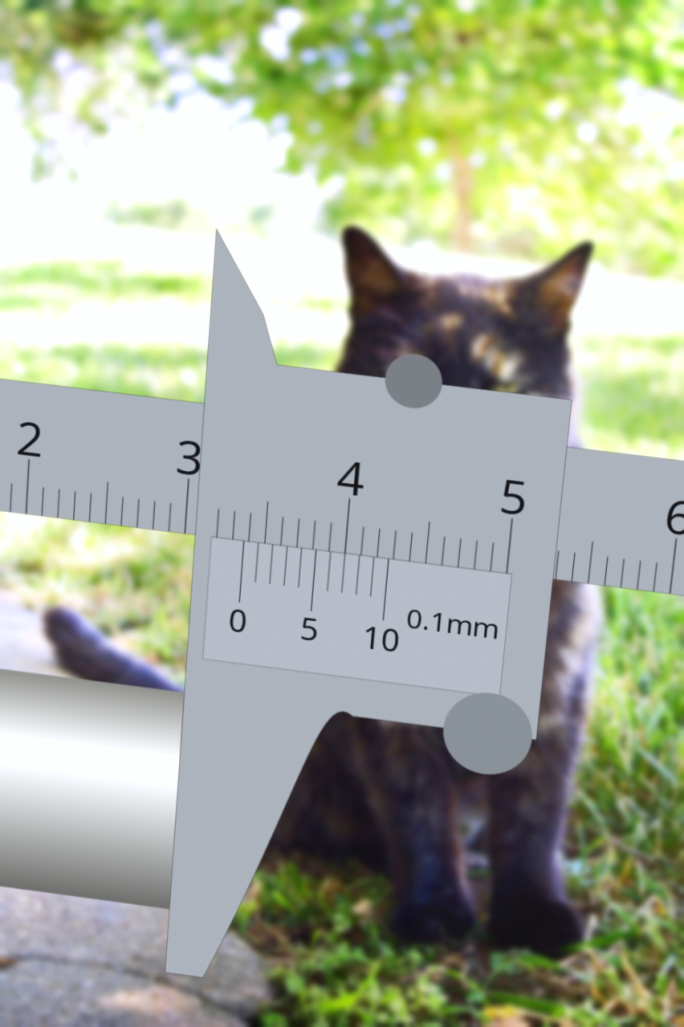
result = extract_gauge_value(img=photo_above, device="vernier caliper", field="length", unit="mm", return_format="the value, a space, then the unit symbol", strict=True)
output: 33.7 mm
